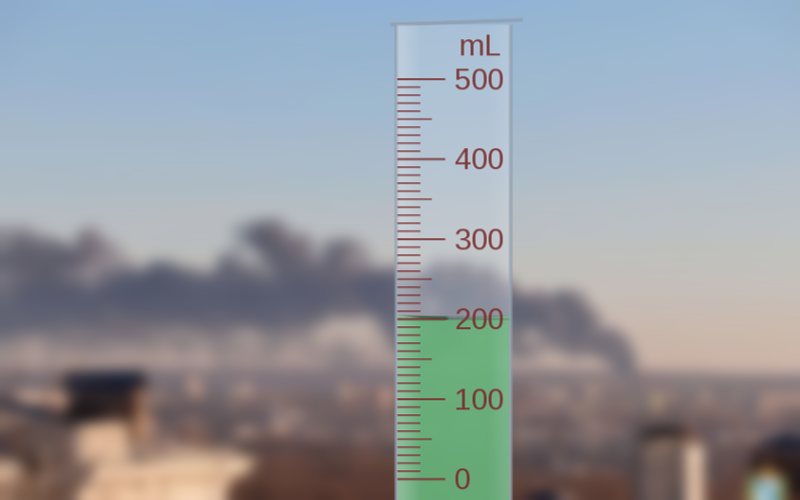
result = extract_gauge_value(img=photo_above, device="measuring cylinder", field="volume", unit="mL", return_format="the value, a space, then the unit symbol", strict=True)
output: 200 mL
